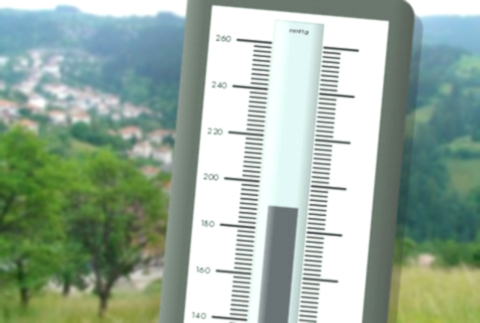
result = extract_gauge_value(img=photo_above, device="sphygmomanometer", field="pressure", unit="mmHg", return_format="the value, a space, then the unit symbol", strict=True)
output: 190 mmHg
